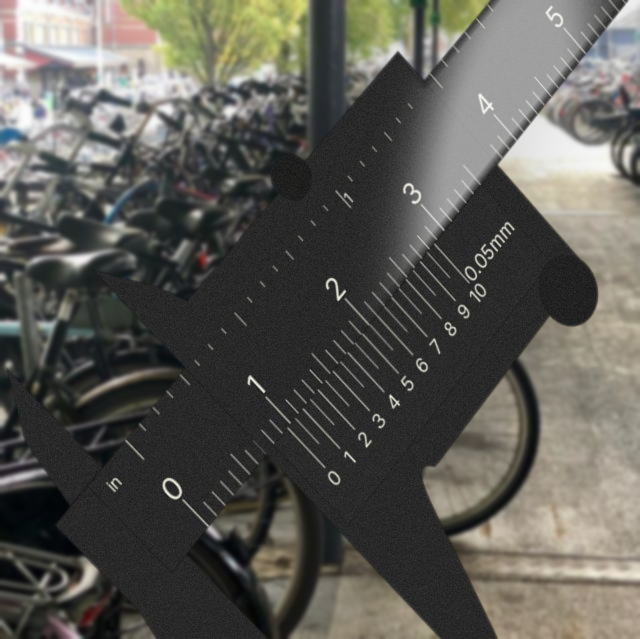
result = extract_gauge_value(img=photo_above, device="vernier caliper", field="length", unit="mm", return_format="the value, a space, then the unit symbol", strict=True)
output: 9.6 mm
